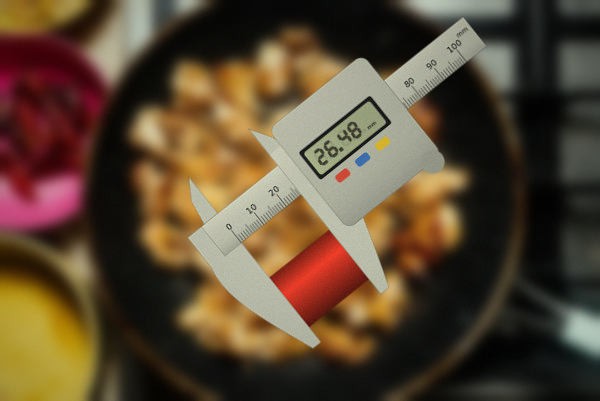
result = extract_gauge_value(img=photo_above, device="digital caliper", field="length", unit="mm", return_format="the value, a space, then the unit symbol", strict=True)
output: 26.48 mm
